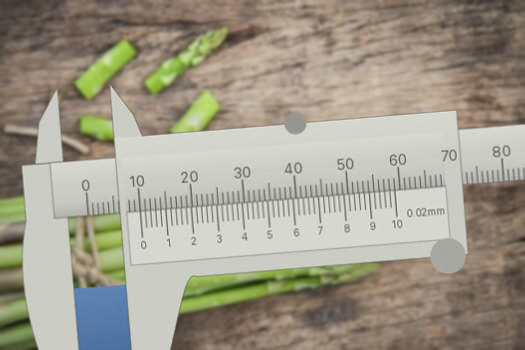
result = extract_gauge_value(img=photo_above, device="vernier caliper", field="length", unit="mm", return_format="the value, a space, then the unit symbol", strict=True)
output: 10.0 mm
